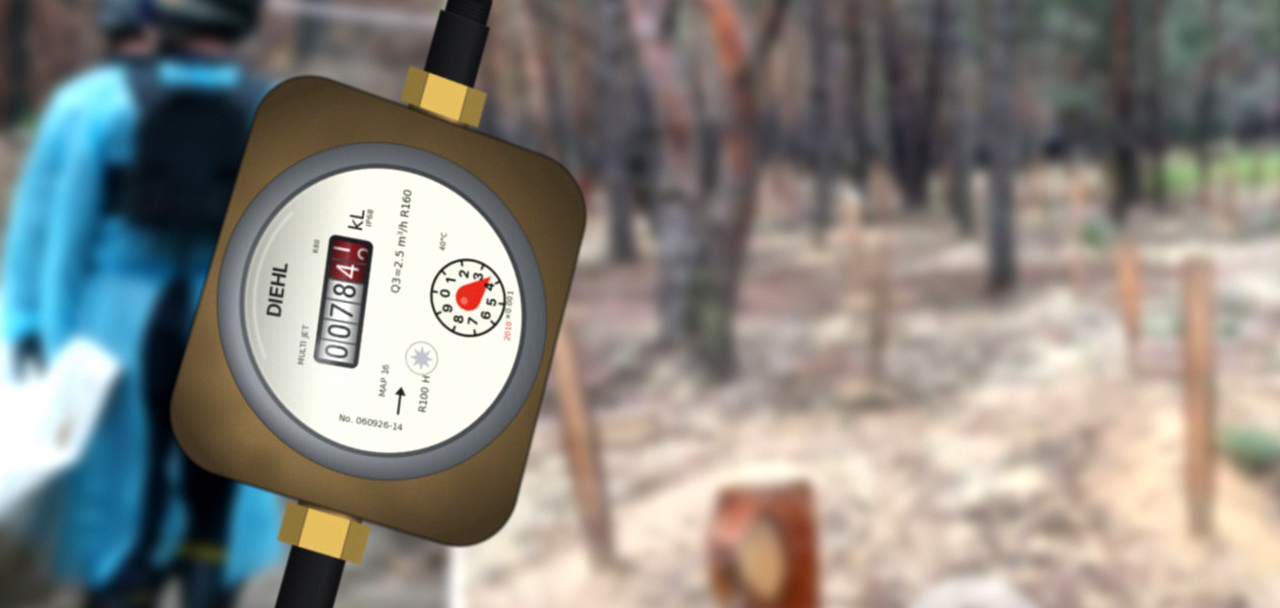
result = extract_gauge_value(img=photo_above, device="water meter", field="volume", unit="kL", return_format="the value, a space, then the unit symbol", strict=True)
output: 78.413 kL
